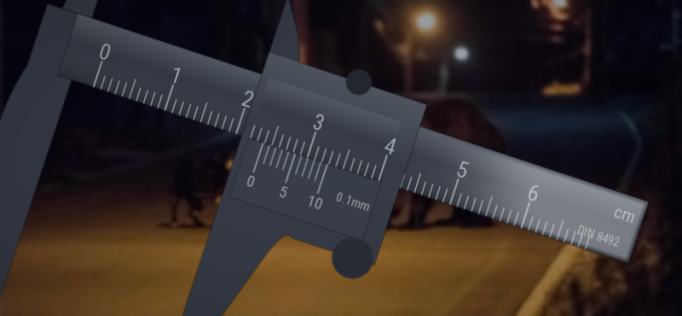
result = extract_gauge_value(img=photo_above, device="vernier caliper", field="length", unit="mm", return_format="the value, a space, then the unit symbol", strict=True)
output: 23.8 mm
